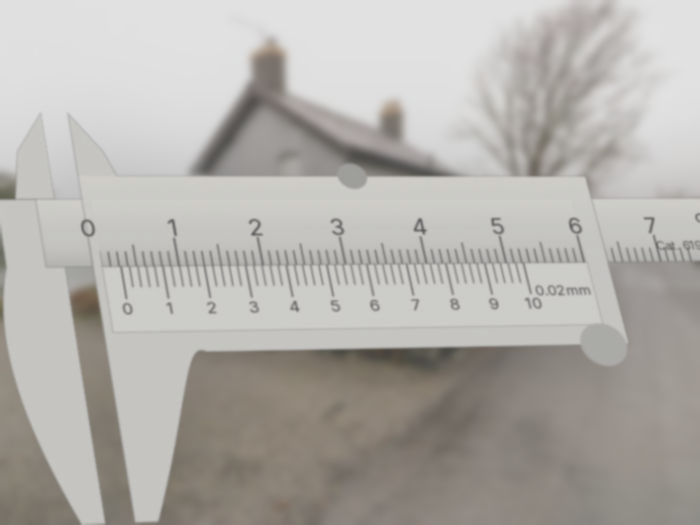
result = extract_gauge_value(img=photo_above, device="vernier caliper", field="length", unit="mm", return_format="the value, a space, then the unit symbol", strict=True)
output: 3.2 mm
